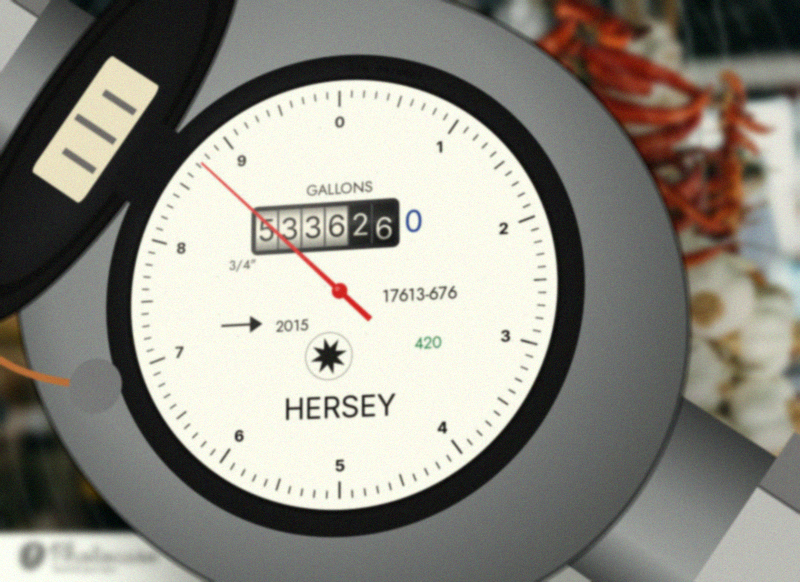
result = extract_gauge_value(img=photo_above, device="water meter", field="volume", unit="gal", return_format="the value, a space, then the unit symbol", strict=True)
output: 5336258.7 gal
